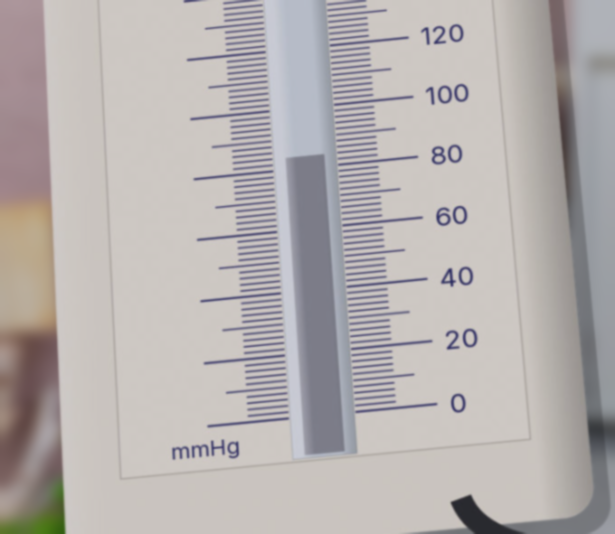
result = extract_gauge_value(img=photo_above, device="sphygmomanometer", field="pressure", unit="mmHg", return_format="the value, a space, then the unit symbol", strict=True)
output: 84 mmHg
